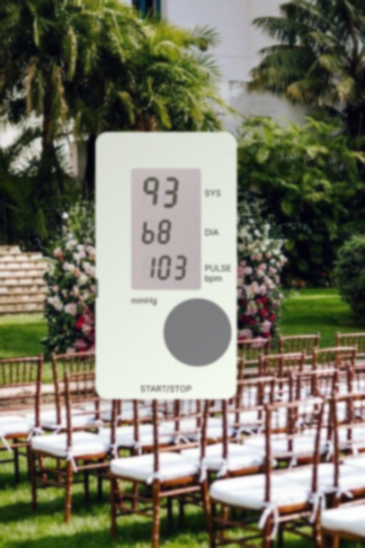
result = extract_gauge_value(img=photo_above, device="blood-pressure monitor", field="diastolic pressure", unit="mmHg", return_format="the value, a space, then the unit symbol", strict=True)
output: 68 mmHg
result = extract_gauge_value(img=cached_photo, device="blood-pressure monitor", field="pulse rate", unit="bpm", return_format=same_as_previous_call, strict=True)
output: 103 bpm
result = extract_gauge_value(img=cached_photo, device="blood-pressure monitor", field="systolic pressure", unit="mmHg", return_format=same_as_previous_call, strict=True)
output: 93 mmHg
